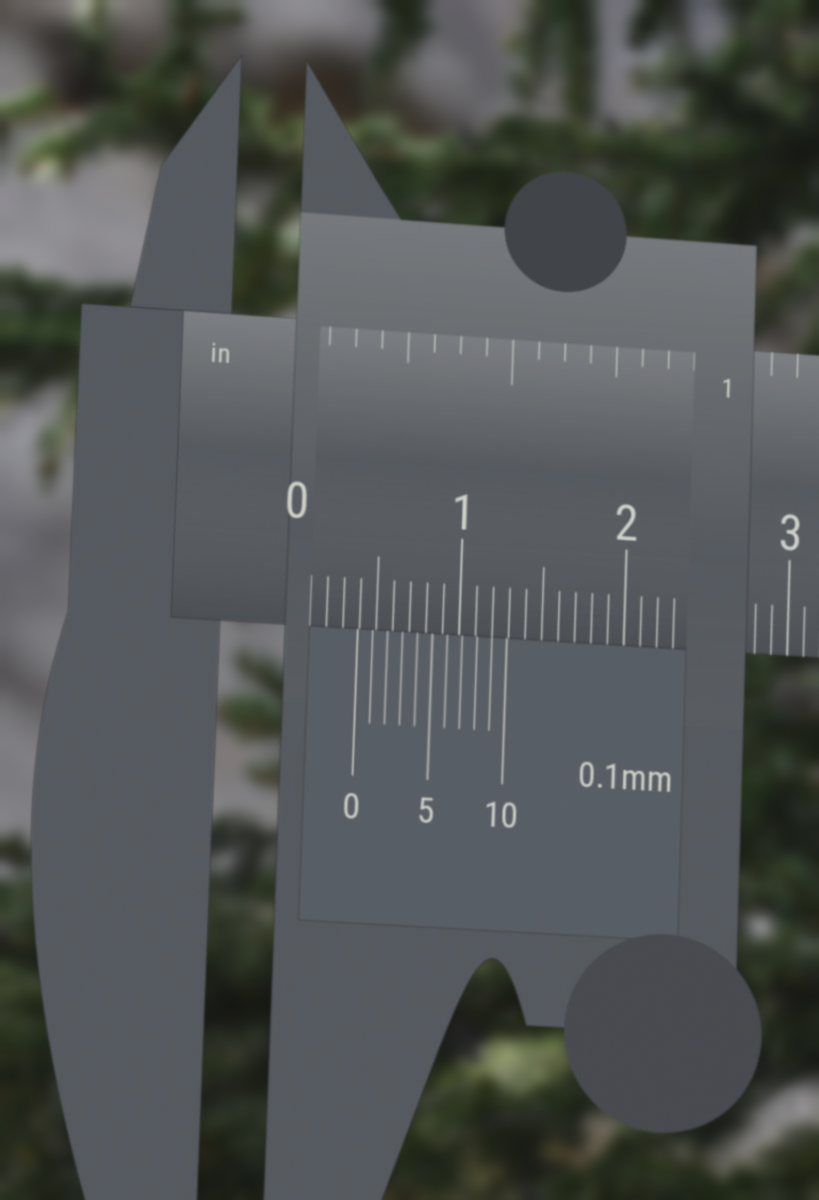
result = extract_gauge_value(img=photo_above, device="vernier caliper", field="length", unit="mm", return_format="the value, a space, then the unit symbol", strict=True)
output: 3.9 mm
